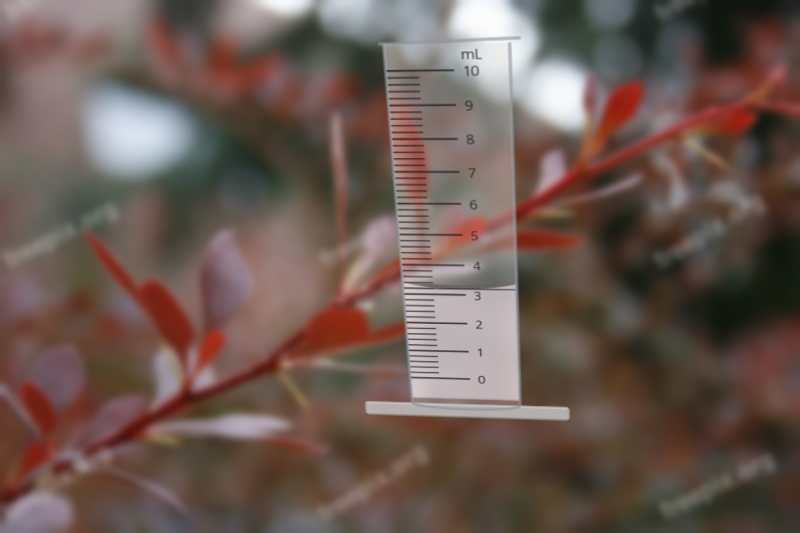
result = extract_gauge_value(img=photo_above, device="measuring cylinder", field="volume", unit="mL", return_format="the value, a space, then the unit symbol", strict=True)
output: 3.2 mL
